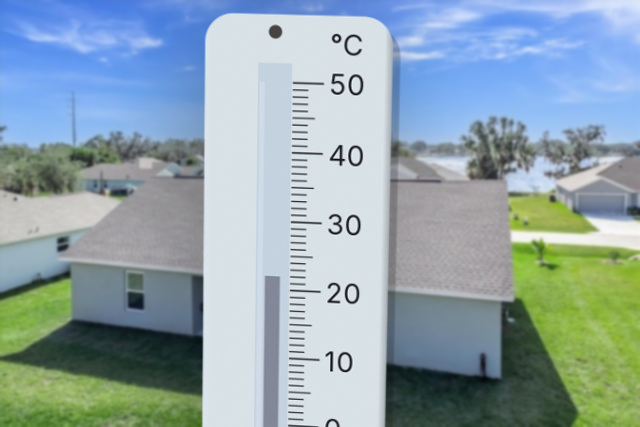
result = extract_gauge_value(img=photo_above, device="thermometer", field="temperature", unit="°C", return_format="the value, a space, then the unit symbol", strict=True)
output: 22 °C
